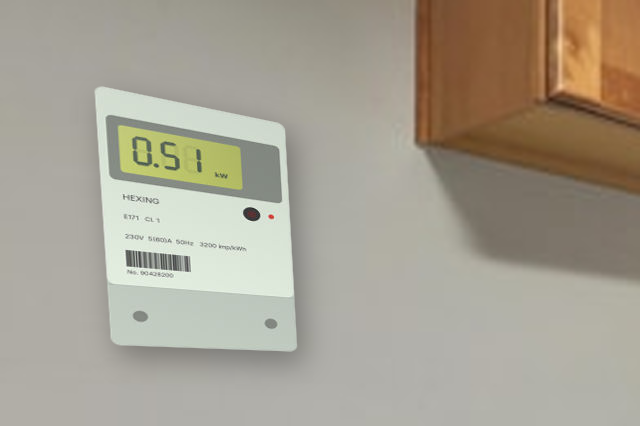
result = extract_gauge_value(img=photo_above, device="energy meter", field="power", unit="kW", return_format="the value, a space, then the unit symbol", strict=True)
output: 0.51 kW
